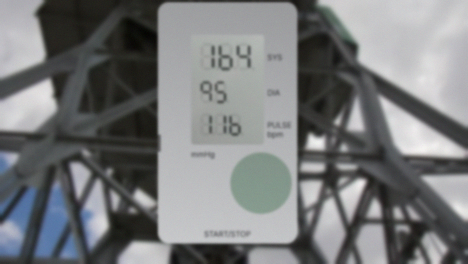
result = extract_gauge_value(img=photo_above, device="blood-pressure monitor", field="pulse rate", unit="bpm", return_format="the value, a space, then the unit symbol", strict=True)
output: 116 bpm
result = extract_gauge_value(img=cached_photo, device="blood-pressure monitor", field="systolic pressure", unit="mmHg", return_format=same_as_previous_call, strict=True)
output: 164 mmHg
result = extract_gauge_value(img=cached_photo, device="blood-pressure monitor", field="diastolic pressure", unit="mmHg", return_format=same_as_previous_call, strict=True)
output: 95 mmHg
